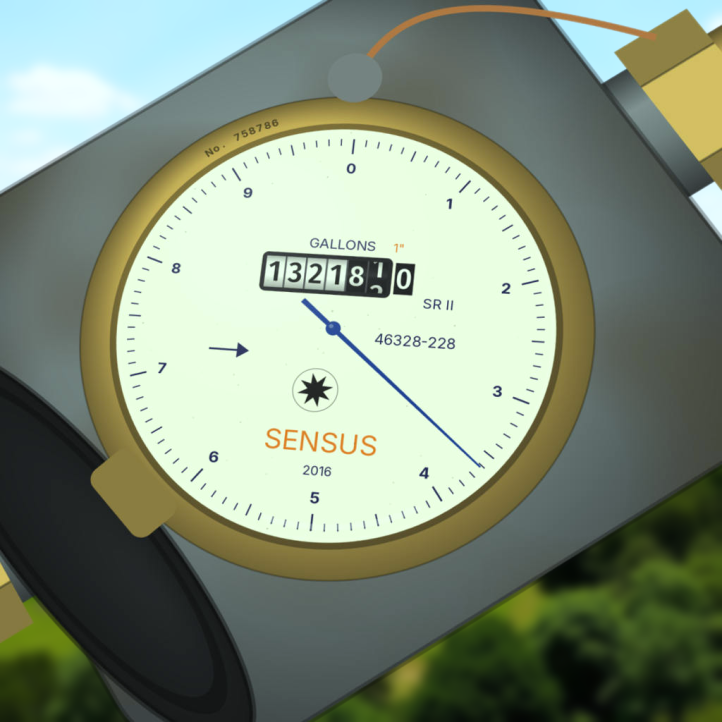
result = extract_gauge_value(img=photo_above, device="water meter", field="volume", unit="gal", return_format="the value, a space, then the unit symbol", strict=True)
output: 1321813.6 gal
